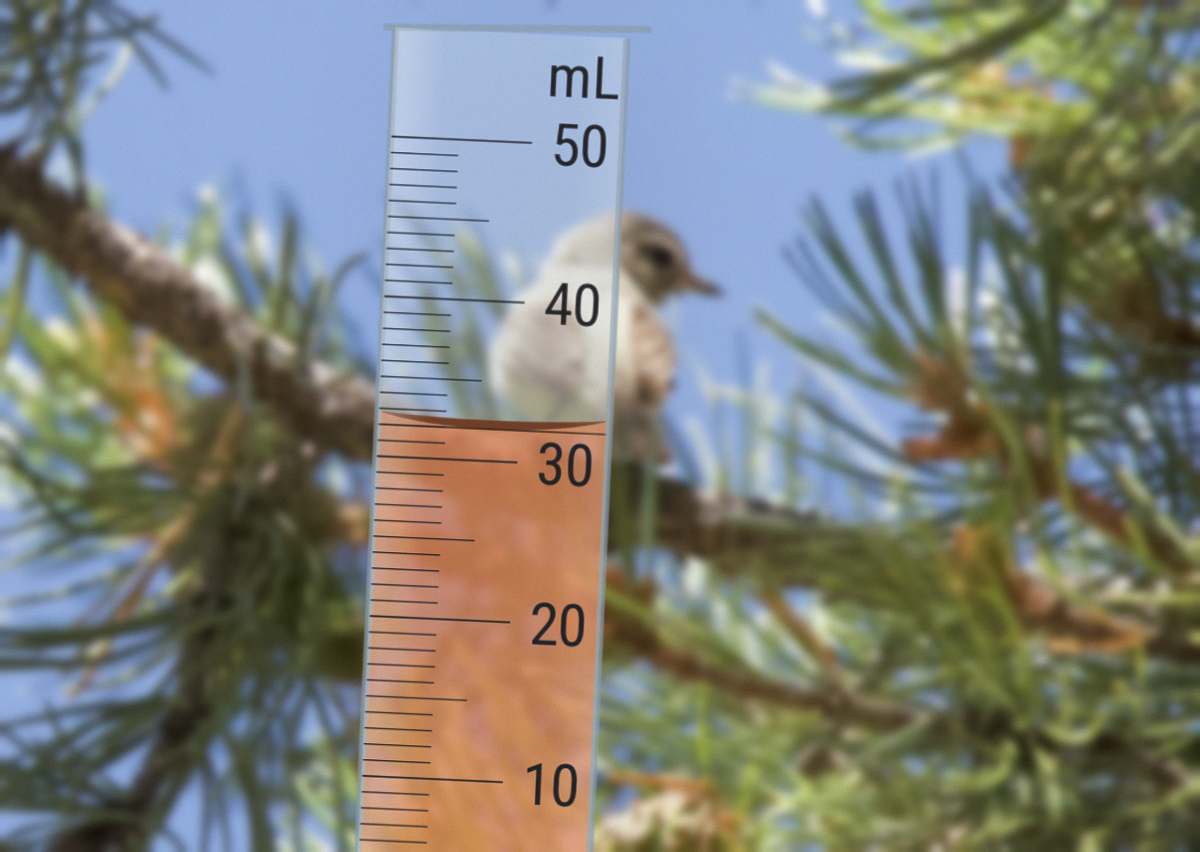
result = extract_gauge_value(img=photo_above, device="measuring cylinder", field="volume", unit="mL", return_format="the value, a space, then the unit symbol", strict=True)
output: 32 mL
